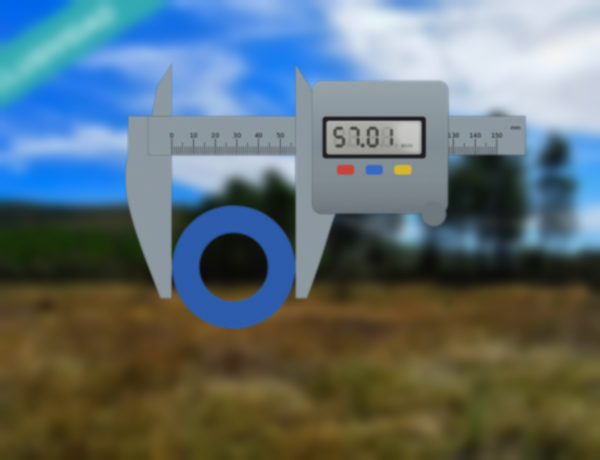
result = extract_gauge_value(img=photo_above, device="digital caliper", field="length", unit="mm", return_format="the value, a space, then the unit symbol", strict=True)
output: 57.01 mm
